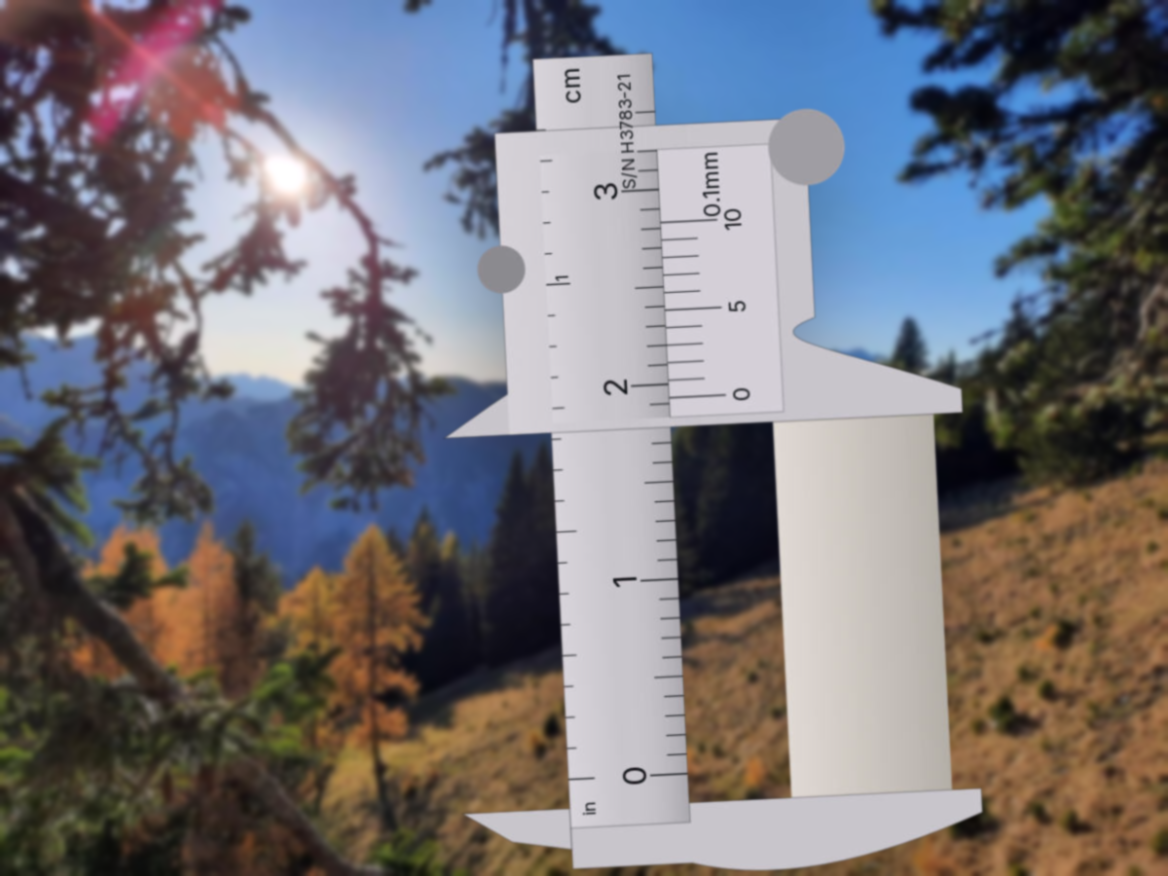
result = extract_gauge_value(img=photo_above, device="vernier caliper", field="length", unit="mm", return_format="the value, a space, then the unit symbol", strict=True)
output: 19.3 mm
